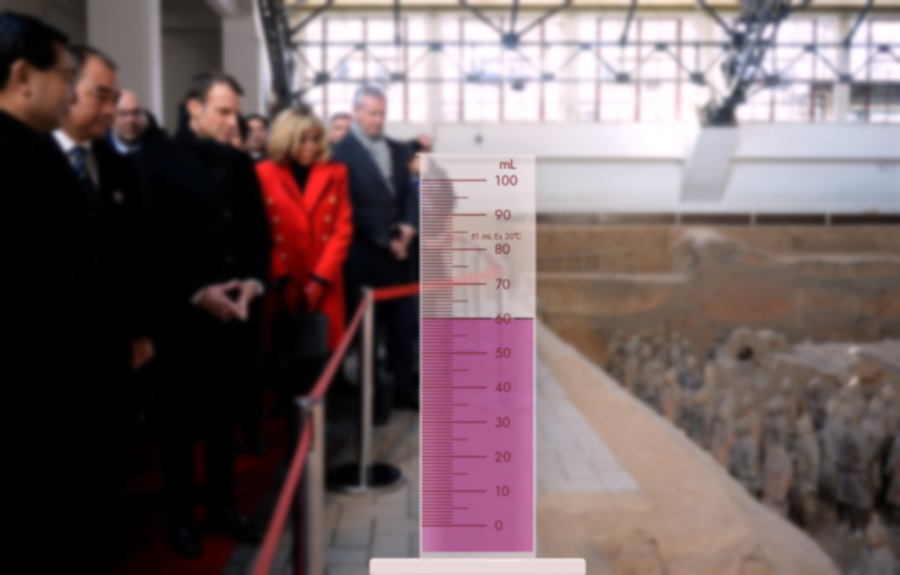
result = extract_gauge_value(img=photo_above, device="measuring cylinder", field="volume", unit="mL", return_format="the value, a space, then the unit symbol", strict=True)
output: 60 mL
